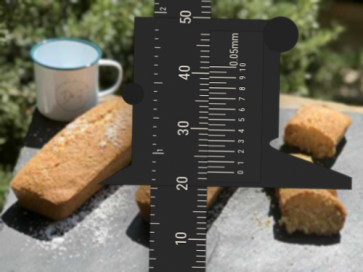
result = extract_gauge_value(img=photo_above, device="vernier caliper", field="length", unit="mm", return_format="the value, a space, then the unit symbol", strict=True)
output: 22.2 mm
